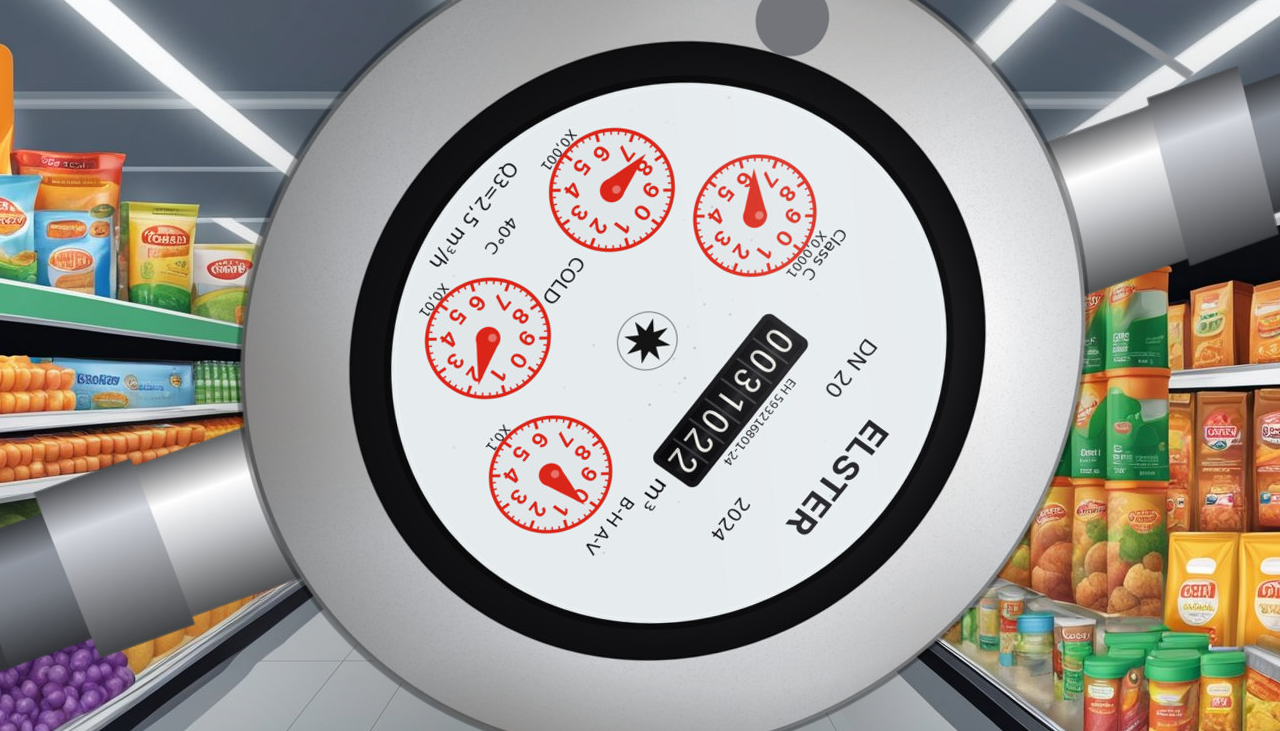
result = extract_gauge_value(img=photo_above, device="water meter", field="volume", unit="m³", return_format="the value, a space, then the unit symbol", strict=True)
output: 31022.0176 m³
